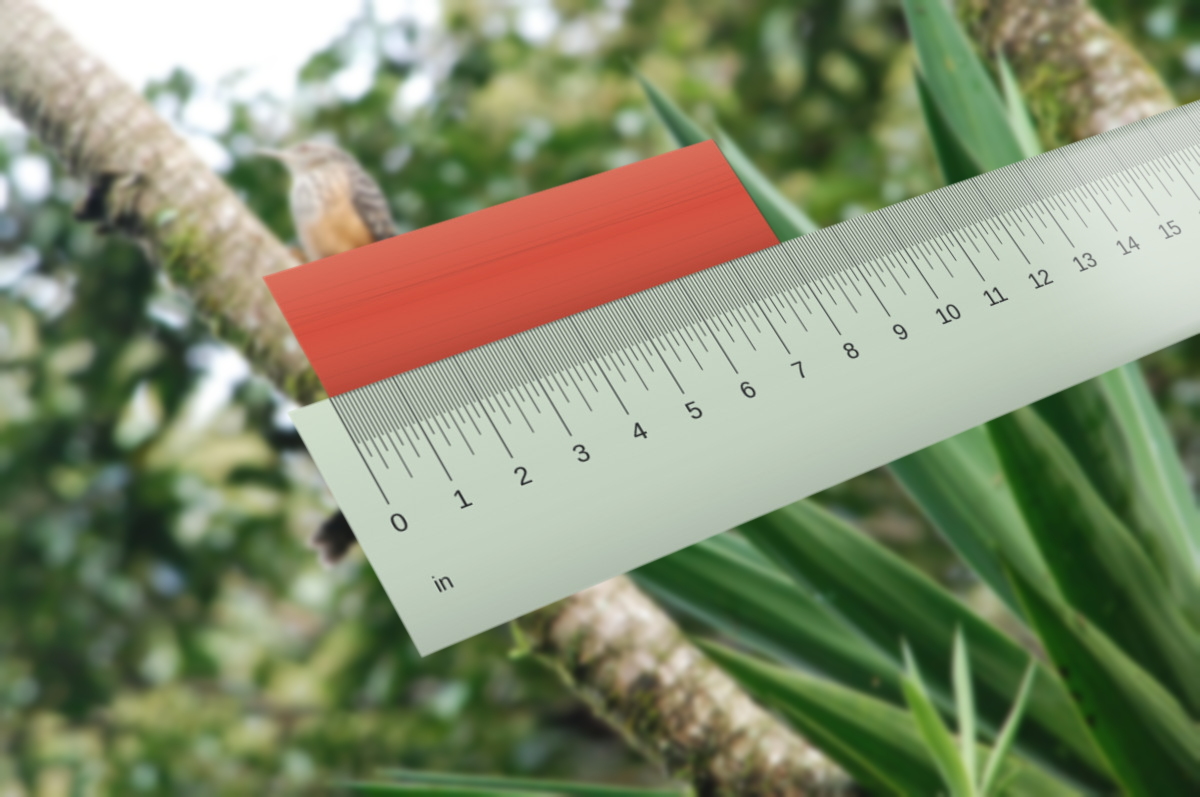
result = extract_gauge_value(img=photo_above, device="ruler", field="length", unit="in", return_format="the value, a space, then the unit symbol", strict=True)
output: 8 in
